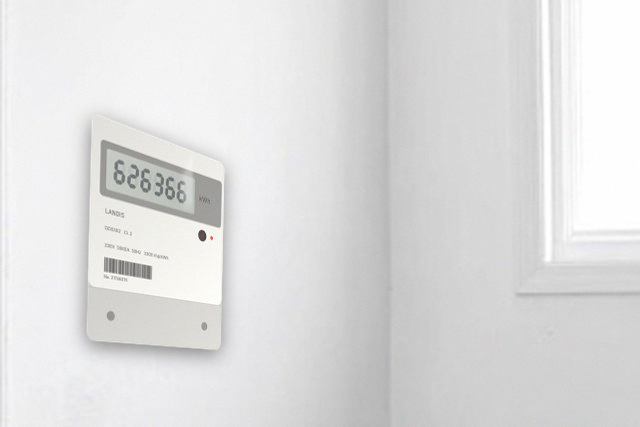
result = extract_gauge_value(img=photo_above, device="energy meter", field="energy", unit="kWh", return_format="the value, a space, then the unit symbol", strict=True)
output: 626366 kWh
